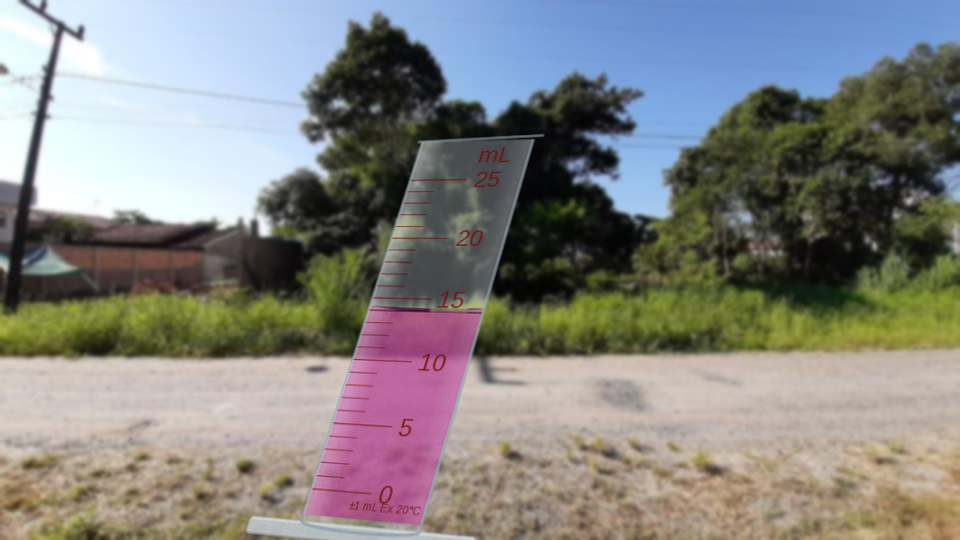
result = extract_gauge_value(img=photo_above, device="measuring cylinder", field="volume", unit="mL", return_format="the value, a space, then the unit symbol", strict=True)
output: 14 mL
